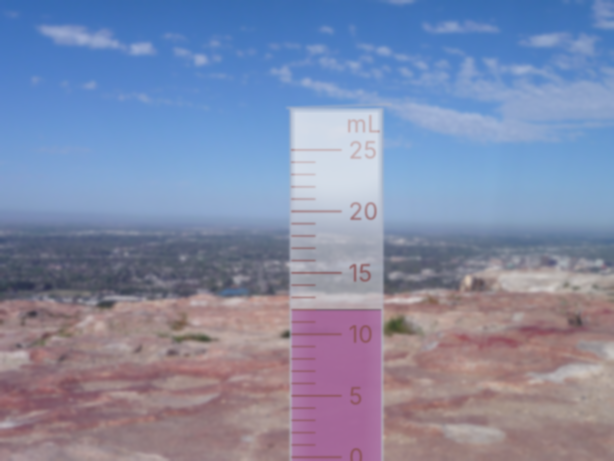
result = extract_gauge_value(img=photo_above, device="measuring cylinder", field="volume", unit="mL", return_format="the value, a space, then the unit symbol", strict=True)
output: 12 mL
